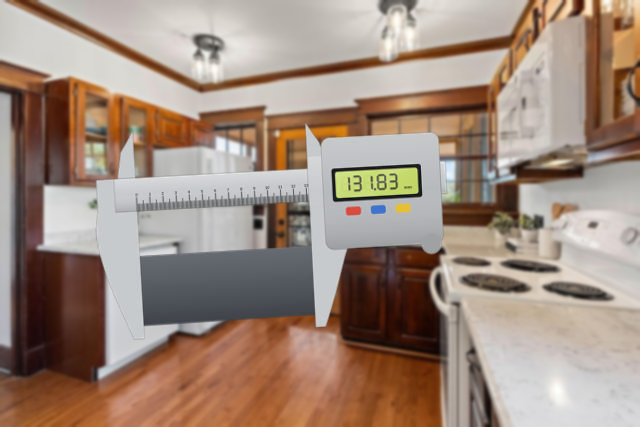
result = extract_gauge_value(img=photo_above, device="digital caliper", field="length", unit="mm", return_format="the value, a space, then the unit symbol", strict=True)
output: 131.83 mm
